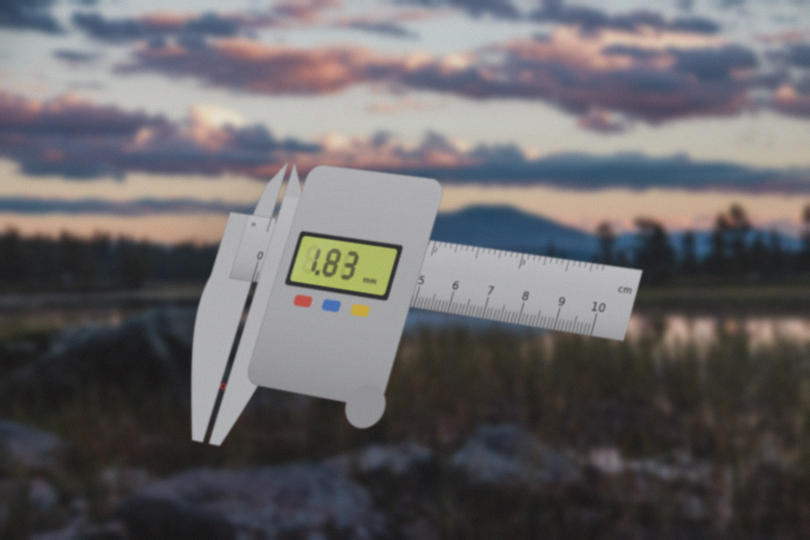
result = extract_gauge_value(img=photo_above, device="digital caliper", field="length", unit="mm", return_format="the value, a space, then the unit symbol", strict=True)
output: 1.83 mm
